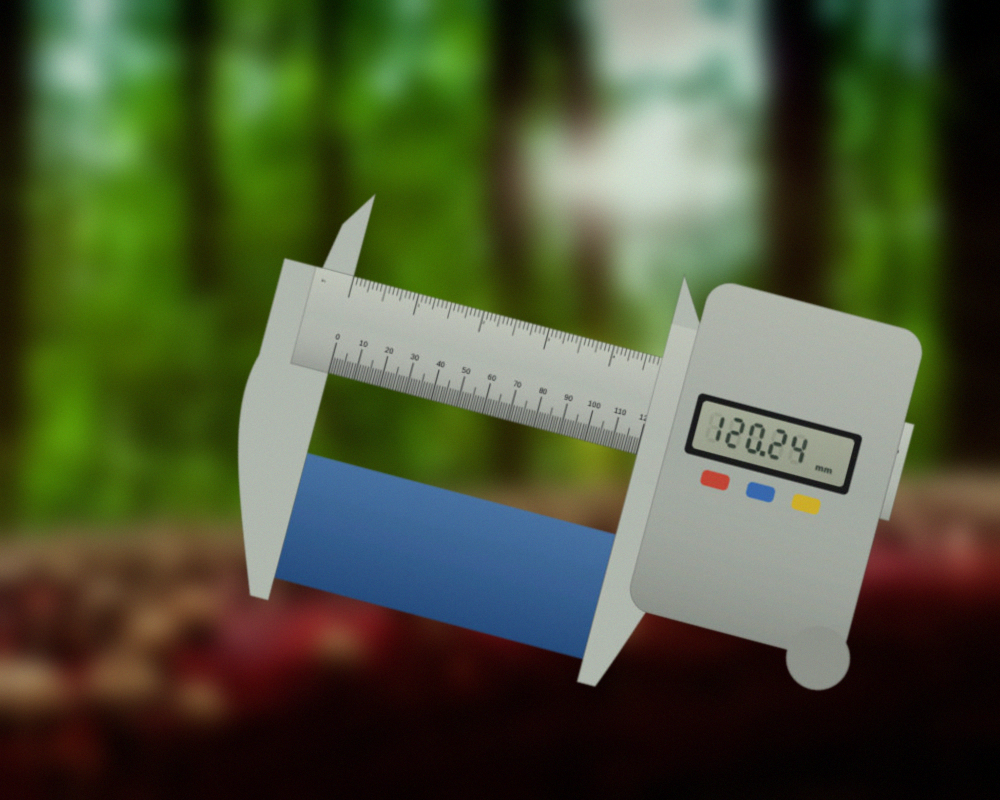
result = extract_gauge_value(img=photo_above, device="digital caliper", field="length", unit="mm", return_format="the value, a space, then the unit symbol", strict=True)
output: 120.24 mm
